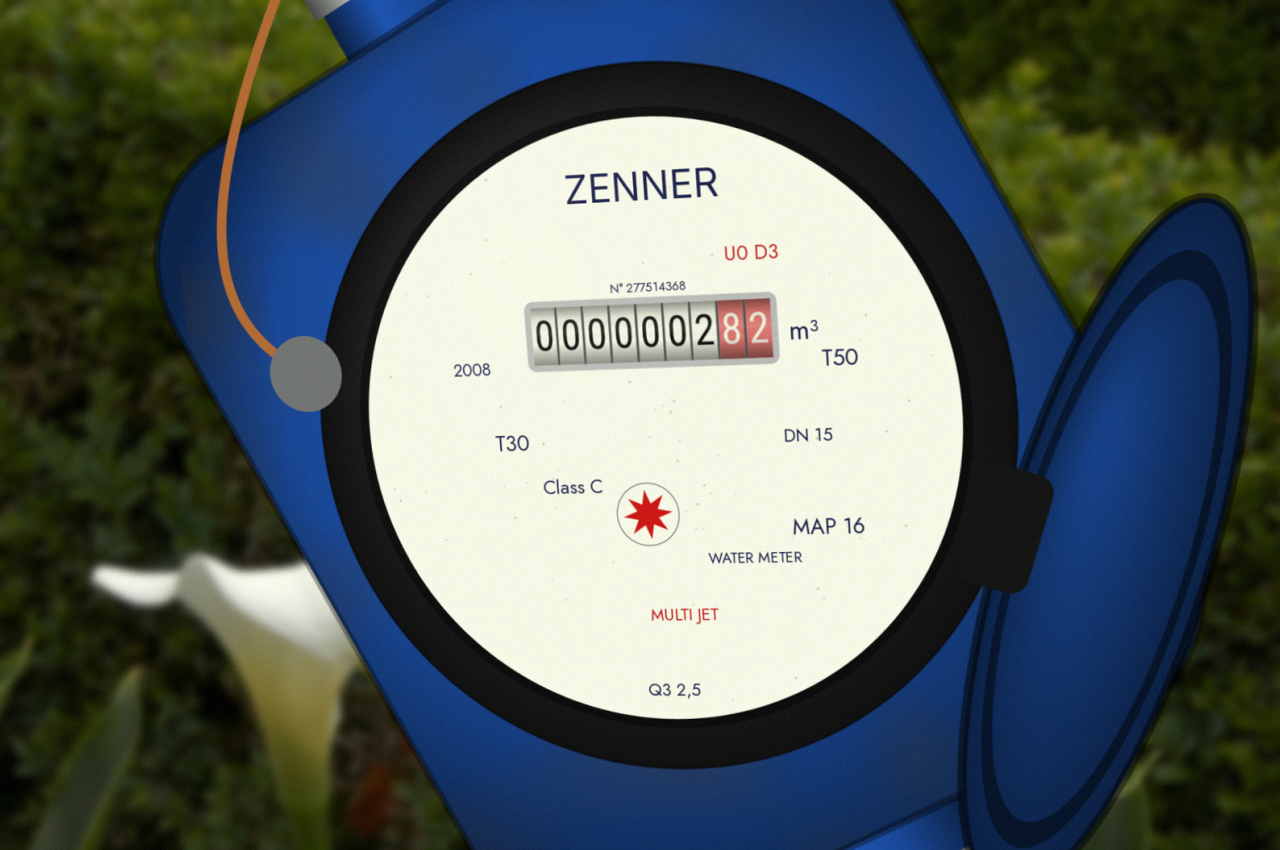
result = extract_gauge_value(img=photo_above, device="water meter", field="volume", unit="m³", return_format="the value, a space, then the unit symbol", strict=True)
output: 2.82 m³
